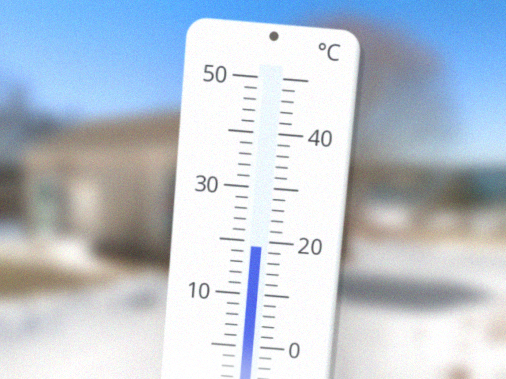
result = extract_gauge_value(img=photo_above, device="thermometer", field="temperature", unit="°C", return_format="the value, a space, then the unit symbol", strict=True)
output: 19 °C
